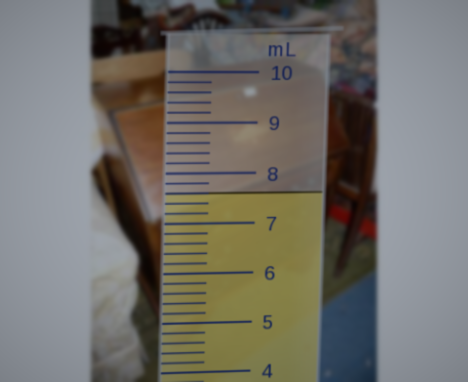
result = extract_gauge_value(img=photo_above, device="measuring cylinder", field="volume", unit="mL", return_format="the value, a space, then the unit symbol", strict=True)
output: 7.6 mL
